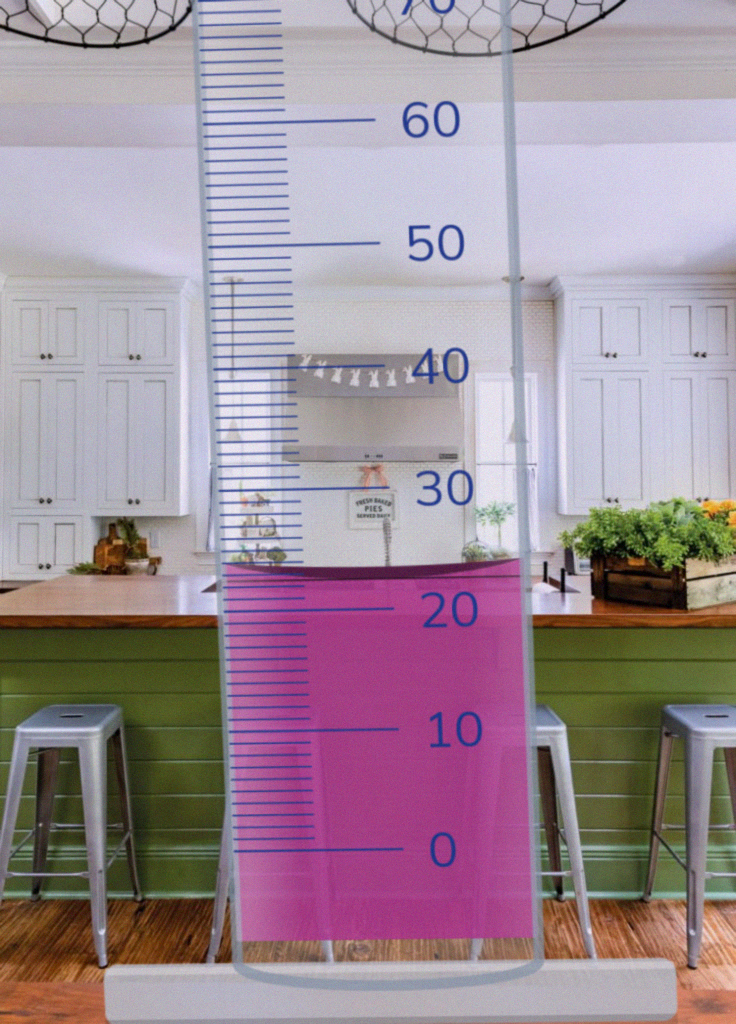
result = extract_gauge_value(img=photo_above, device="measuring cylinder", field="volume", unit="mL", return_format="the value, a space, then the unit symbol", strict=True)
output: 22.5 mL
